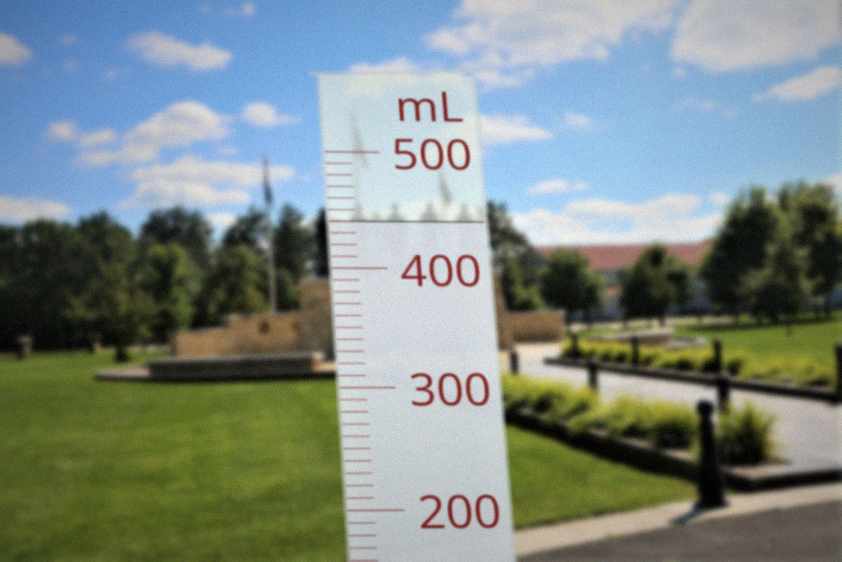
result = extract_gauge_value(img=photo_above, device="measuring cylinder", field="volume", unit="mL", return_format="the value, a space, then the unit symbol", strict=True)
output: 440 mL
